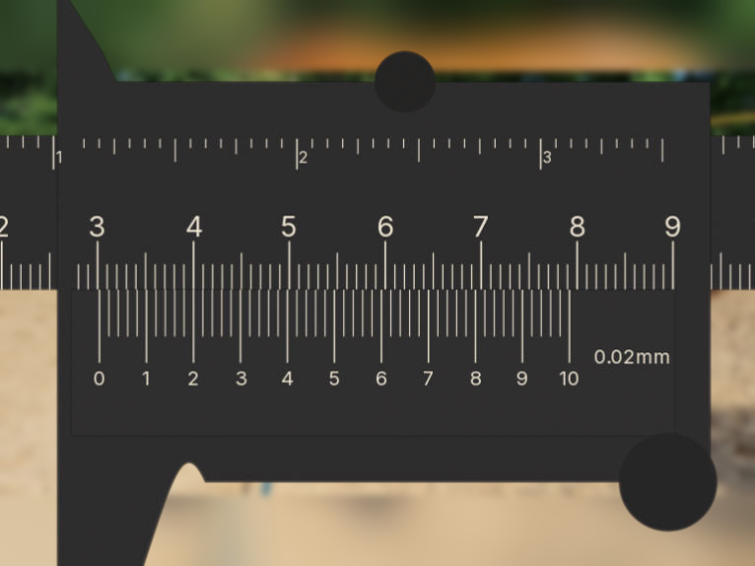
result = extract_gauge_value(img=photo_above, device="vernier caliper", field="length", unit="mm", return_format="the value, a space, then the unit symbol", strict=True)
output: 30.2 mm
